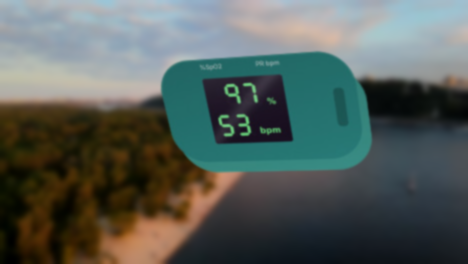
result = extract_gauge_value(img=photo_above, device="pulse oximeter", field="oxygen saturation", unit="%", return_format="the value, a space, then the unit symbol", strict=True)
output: 97 %
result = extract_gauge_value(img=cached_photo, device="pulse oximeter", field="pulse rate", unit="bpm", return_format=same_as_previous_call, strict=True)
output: 53 bpm
